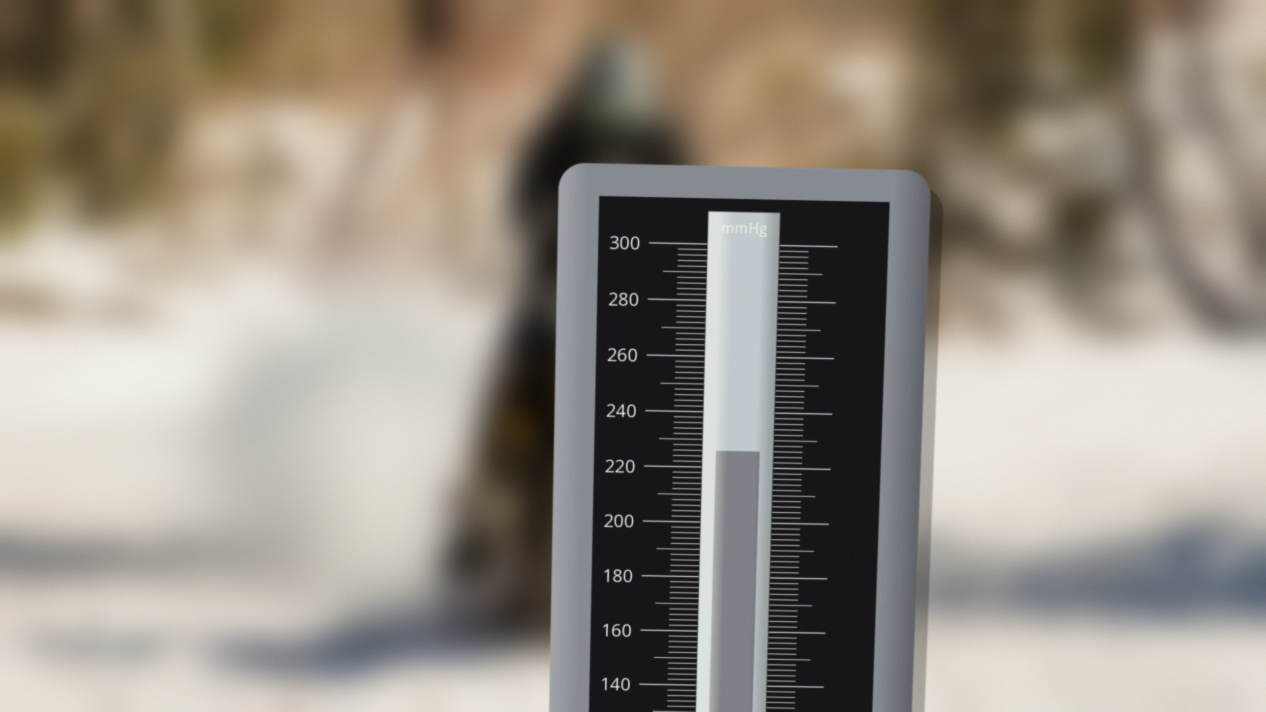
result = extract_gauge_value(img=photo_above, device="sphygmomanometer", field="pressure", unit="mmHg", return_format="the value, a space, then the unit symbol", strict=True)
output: 226 mmHg
